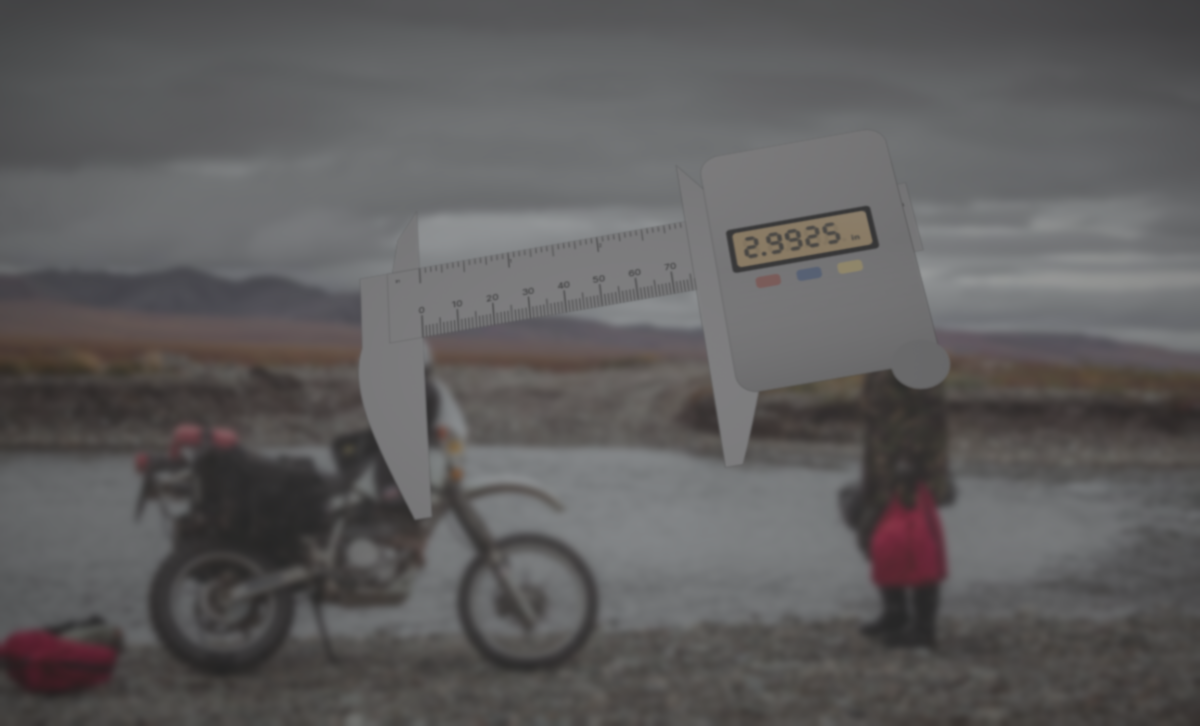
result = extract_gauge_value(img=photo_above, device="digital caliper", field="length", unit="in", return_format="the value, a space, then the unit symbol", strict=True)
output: 2.9925 in
